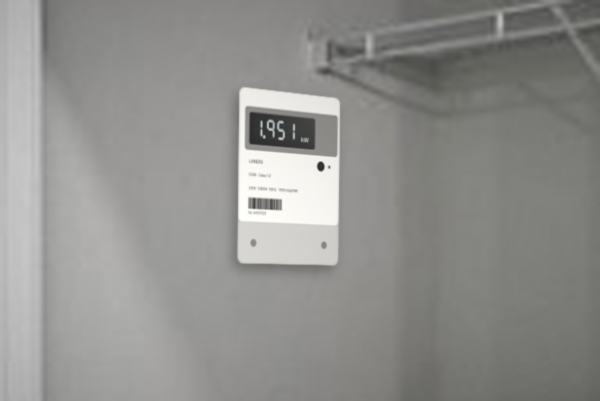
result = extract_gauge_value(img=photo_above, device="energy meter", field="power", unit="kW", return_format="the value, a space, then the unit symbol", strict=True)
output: 1.951 kW
